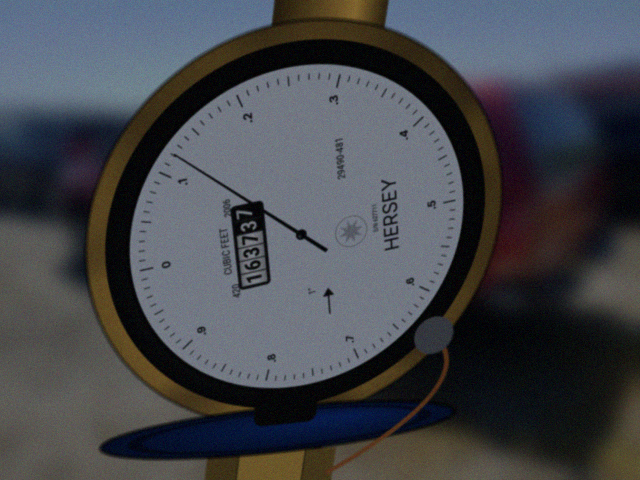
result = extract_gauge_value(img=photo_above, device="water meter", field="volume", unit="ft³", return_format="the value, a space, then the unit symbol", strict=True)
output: 163737.12 ft³
